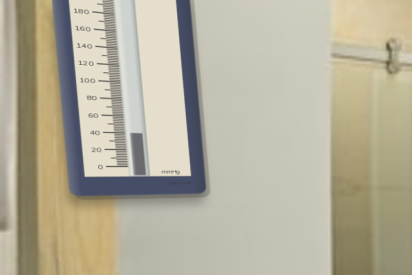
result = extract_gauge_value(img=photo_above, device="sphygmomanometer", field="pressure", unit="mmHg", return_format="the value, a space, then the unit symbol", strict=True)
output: 40 mmHg
